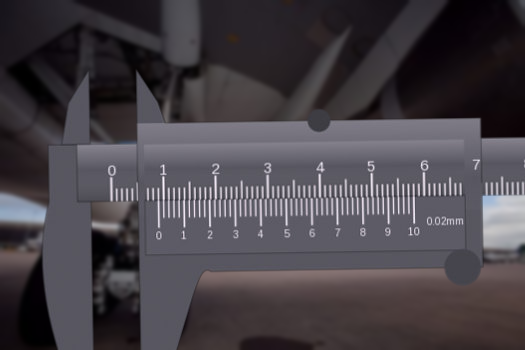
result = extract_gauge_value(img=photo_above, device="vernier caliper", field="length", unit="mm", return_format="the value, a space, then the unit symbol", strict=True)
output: 9.0 mm
